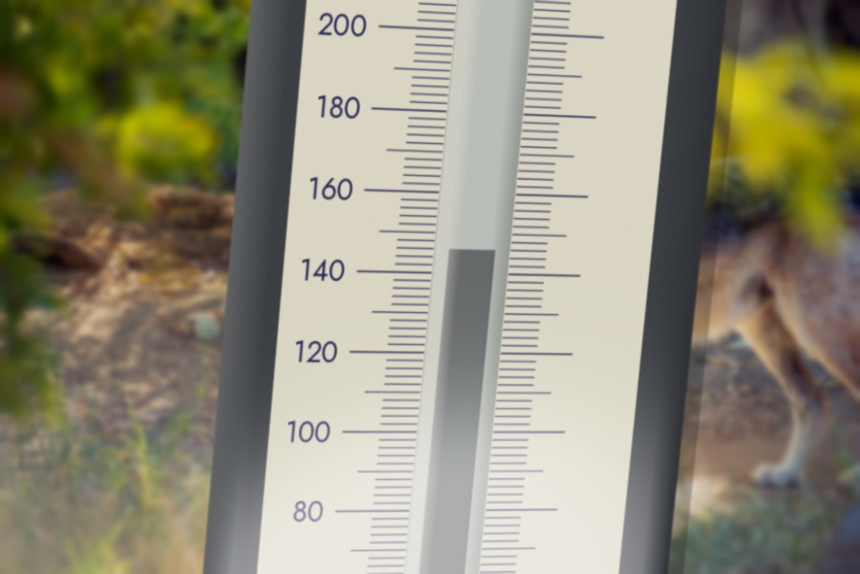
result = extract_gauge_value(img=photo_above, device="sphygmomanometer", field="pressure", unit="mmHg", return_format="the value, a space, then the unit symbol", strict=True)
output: 146 mmHg
